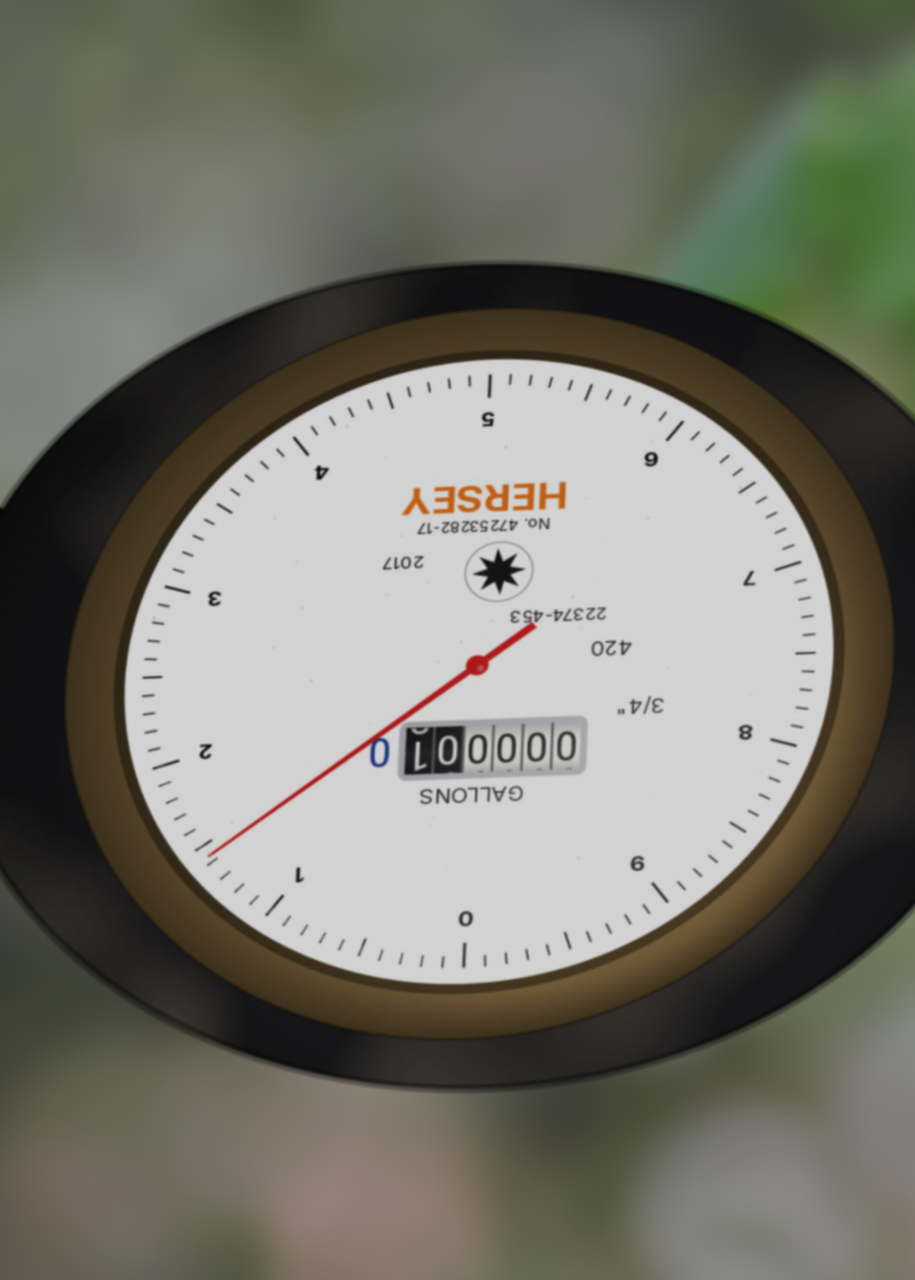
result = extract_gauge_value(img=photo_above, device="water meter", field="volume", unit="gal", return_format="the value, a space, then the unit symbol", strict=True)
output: 11.4 gal
